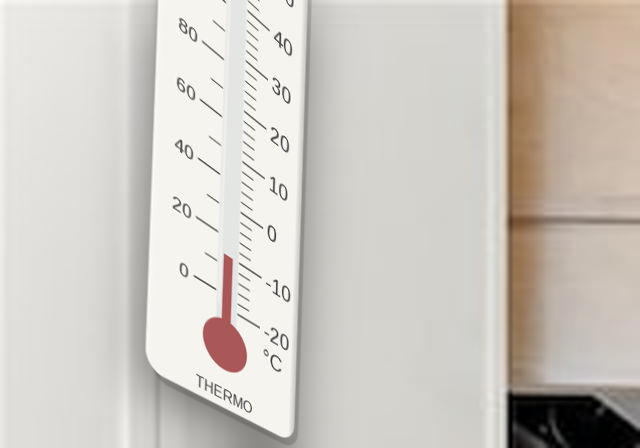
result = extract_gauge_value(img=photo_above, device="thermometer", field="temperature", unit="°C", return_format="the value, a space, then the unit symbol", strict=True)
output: -10 °C
